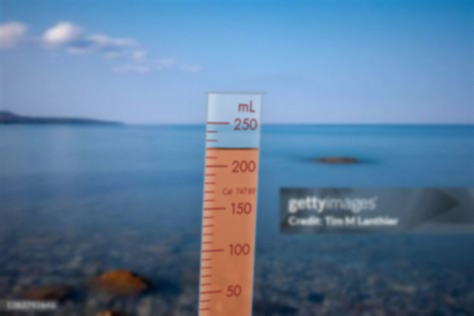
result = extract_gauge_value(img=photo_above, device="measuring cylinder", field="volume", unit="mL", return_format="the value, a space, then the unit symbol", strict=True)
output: 220 mL
